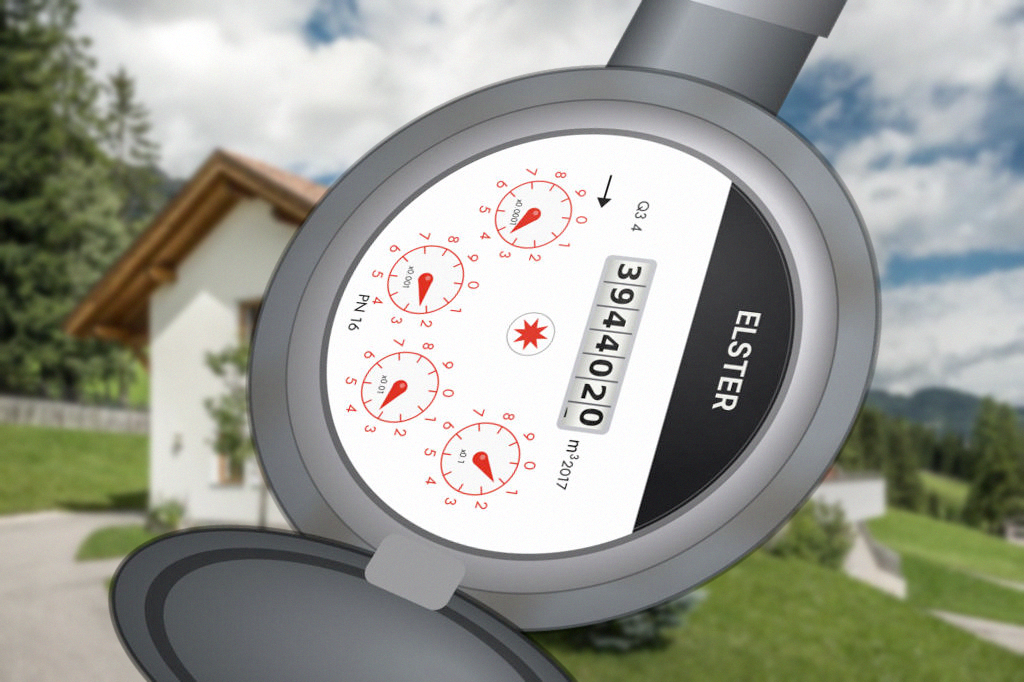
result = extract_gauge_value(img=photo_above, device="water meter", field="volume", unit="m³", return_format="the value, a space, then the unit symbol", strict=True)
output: 3944020.1323 m³
